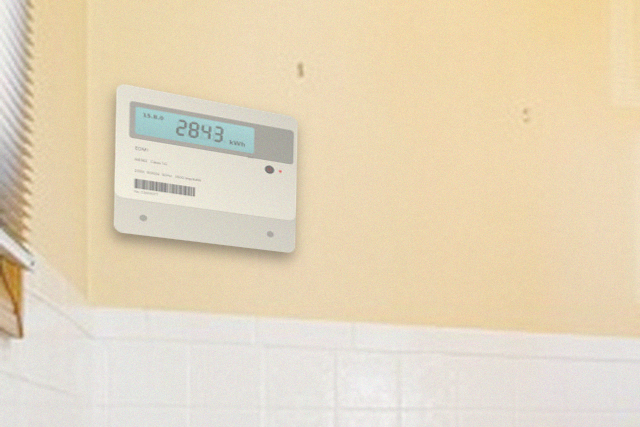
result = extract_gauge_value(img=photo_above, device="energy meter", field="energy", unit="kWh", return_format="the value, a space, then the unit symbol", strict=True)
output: 2843 kWh
